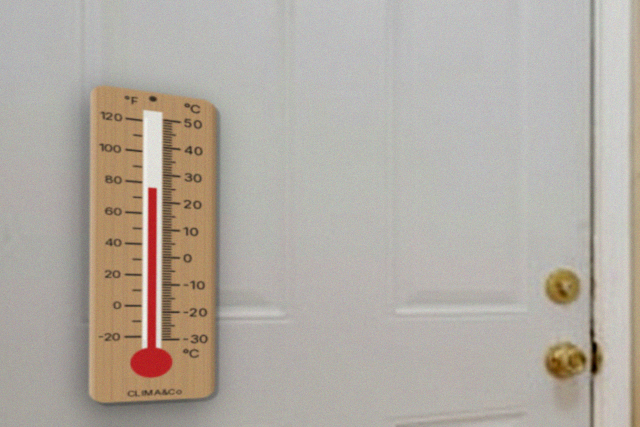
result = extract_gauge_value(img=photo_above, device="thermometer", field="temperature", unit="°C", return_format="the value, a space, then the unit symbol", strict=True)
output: 25 °C
